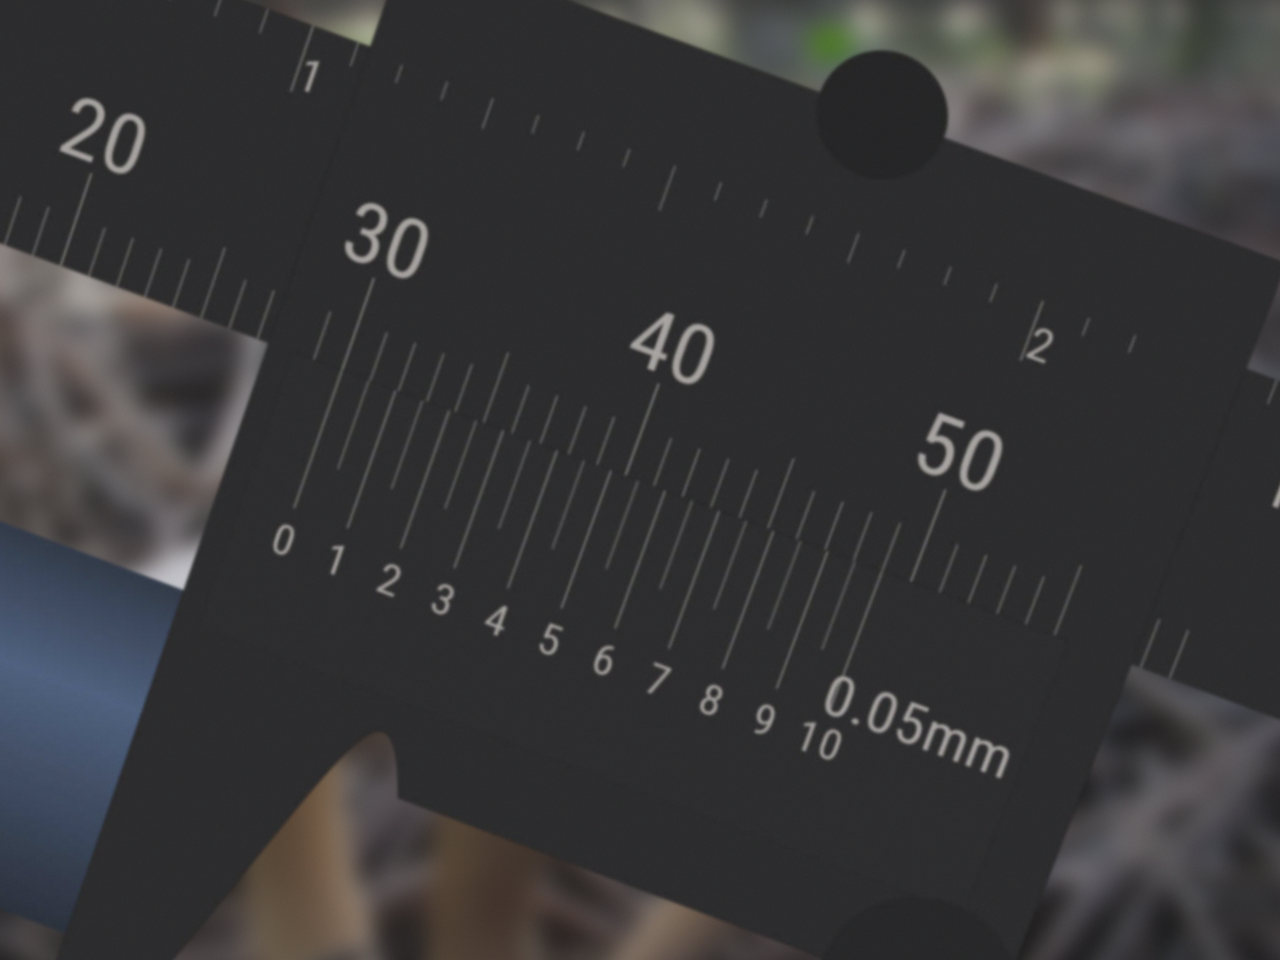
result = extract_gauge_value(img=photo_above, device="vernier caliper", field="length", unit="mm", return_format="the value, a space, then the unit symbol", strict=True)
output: 30.0 mm
